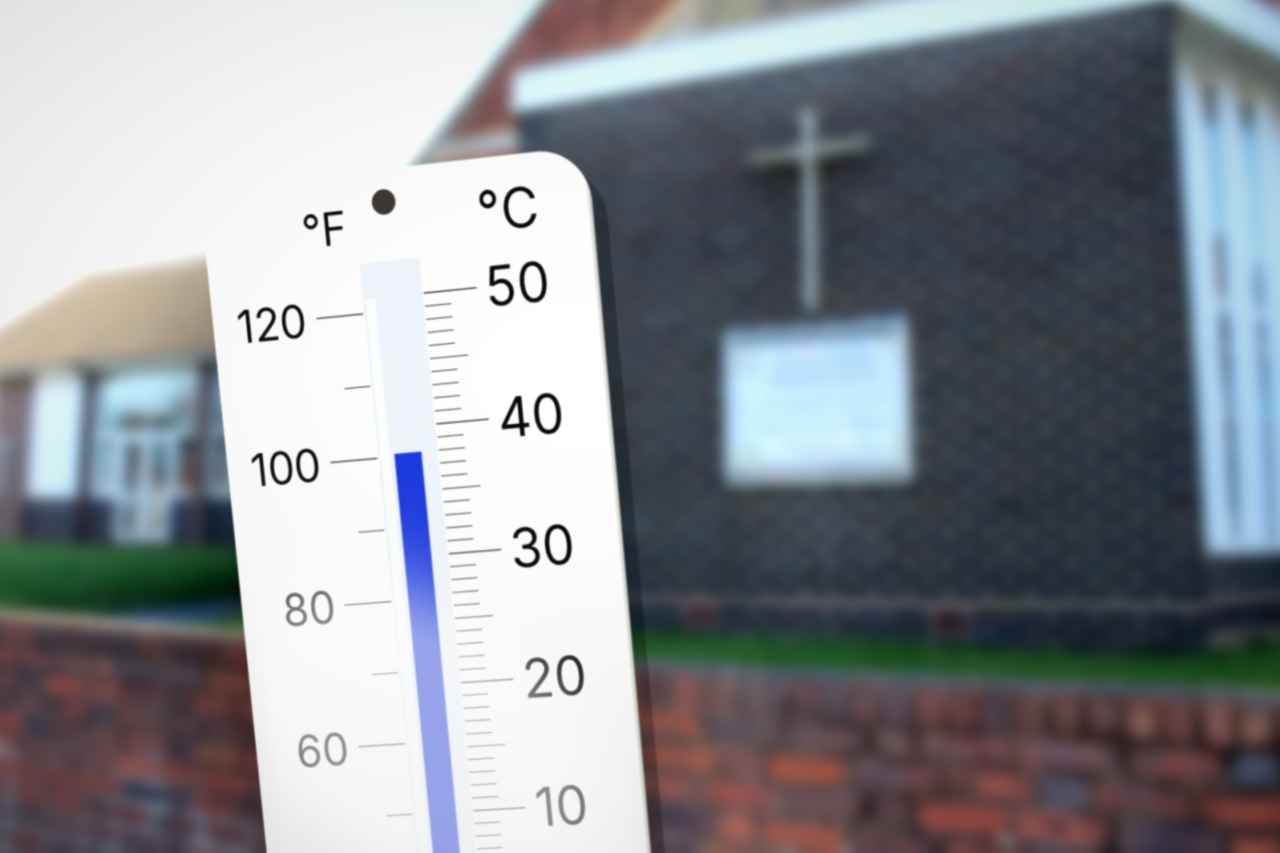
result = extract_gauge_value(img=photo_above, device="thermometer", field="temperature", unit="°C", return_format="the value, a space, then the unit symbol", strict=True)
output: 38 °C
